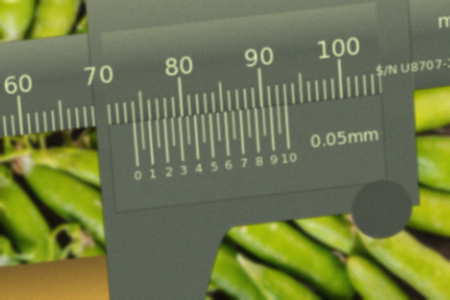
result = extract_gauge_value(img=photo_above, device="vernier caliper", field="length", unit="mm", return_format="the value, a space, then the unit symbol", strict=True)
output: 74.0 mm
